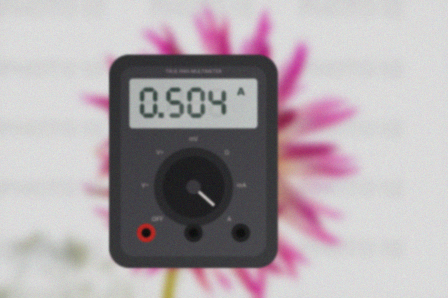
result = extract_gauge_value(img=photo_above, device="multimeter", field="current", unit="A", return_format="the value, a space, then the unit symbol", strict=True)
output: 0.504 A
